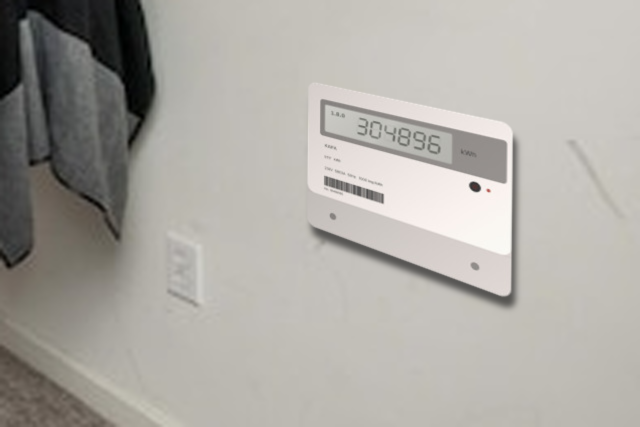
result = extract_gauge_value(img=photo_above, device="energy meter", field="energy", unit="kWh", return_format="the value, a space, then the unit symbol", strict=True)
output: 304896 kWh
